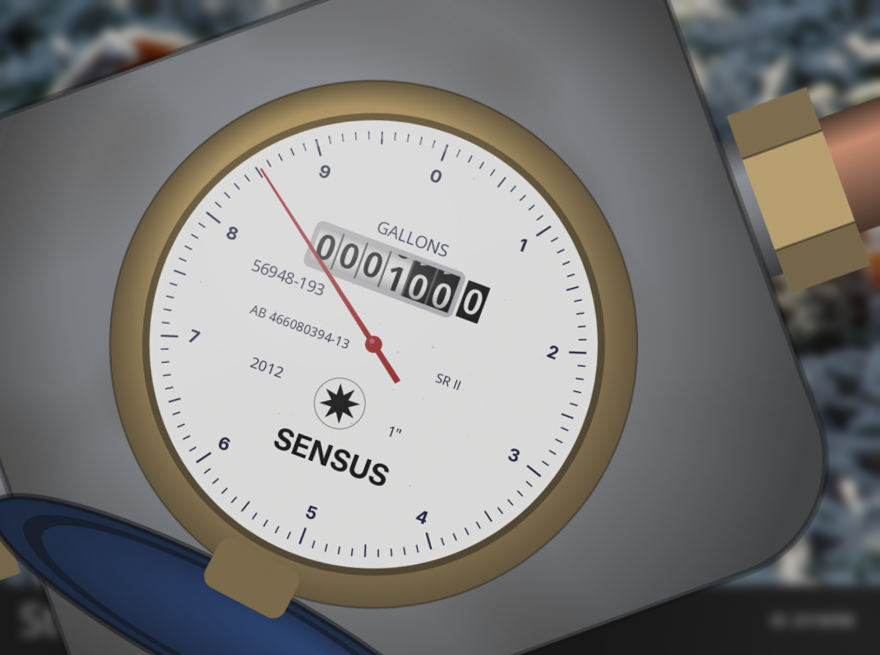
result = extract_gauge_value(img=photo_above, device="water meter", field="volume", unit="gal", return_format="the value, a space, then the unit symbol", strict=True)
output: 998.5 gal
